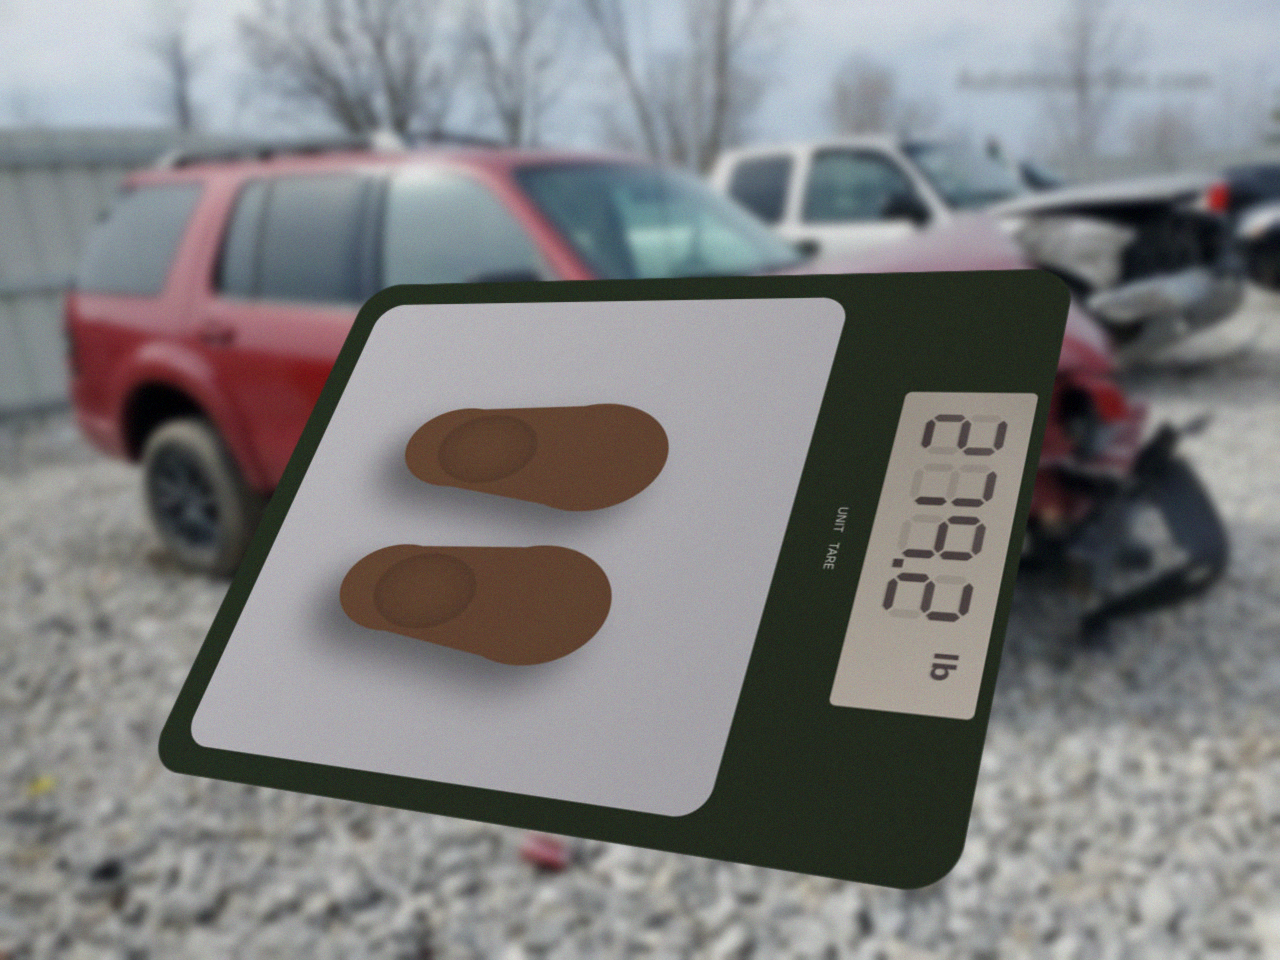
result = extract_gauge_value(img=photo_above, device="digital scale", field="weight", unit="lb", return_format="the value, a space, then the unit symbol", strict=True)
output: 279.2 lb
